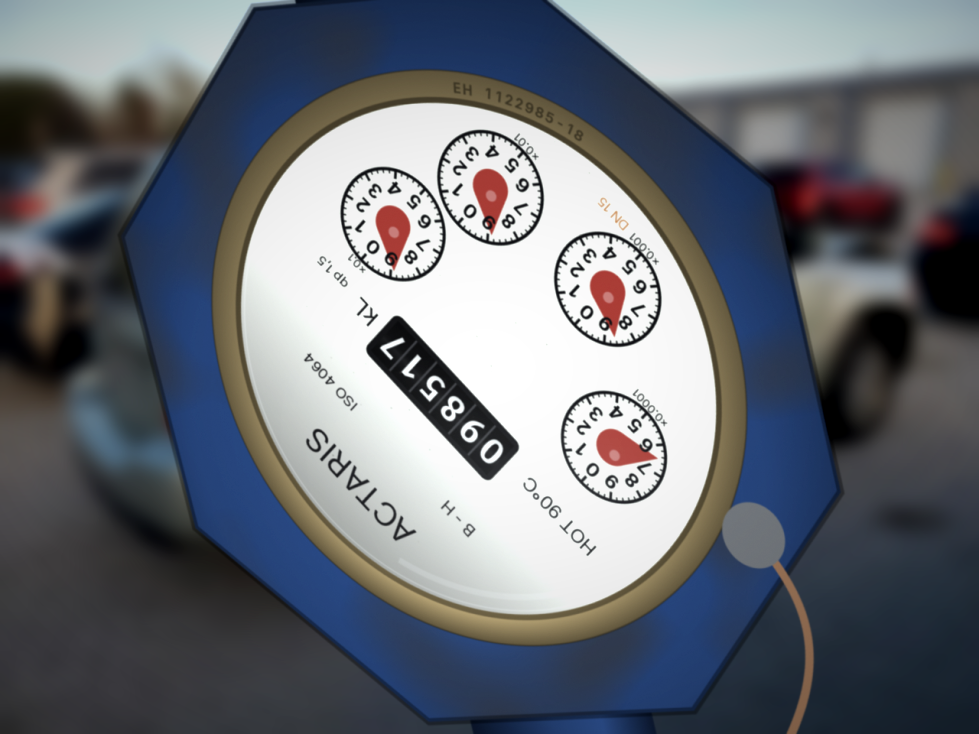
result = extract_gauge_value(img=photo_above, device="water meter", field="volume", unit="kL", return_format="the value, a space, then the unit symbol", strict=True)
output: 98517.8886 kL
